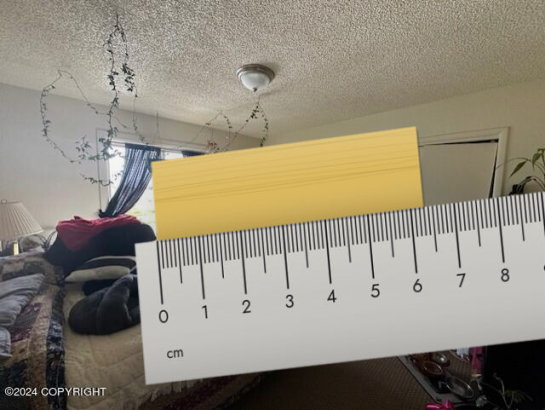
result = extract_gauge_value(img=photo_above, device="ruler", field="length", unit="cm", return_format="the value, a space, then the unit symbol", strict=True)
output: 6.3 cm
